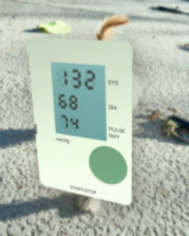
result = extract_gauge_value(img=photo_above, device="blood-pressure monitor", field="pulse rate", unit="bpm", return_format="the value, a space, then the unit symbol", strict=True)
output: 74 bpm
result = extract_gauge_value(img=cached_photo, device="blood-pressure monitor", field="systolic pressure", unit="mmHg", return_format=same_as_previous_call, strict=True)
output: 132 mmHg
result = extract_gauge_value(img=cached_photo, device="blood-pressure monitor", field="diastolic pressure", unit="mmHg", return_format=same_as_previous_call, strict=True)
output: 68 mmHg
